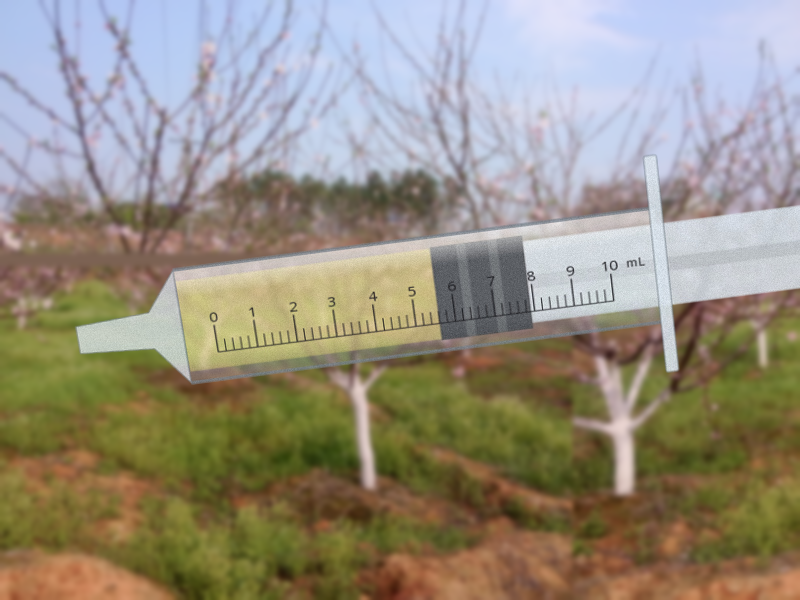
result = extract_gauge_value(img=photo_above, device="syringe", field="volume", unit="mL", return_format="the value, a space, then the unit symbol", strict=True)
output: 5.6 mL
